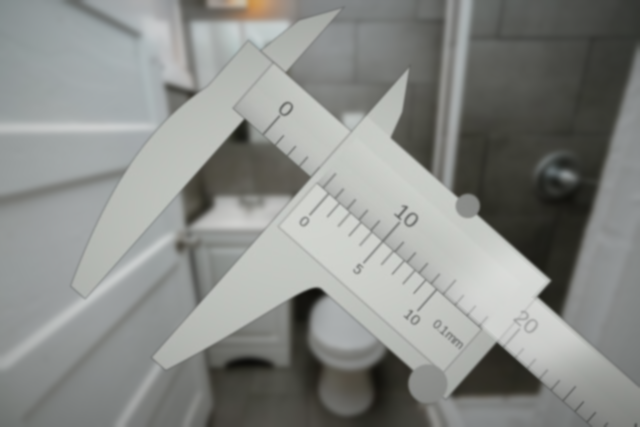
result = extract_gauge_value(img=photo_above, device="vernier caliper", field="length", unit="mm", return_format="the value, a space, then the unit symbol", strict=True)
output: 5.5 mm
